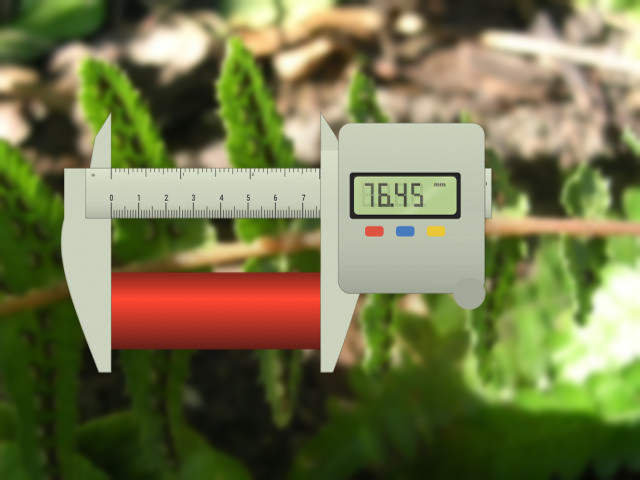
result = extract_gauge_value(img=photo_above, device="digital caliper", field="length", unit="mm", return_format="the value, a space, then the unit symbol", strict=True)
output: 76.45 mm
